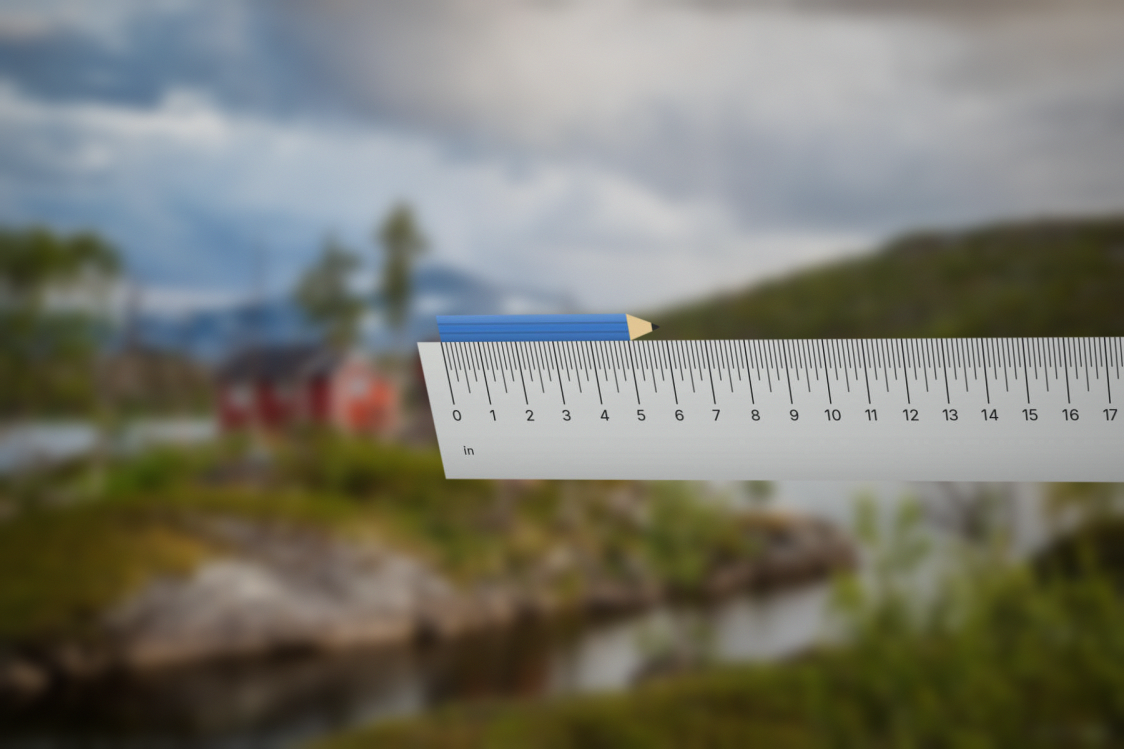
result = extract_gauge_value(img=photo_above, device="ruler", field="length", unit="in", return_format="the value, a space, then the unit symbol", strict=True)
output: 5.875 in
